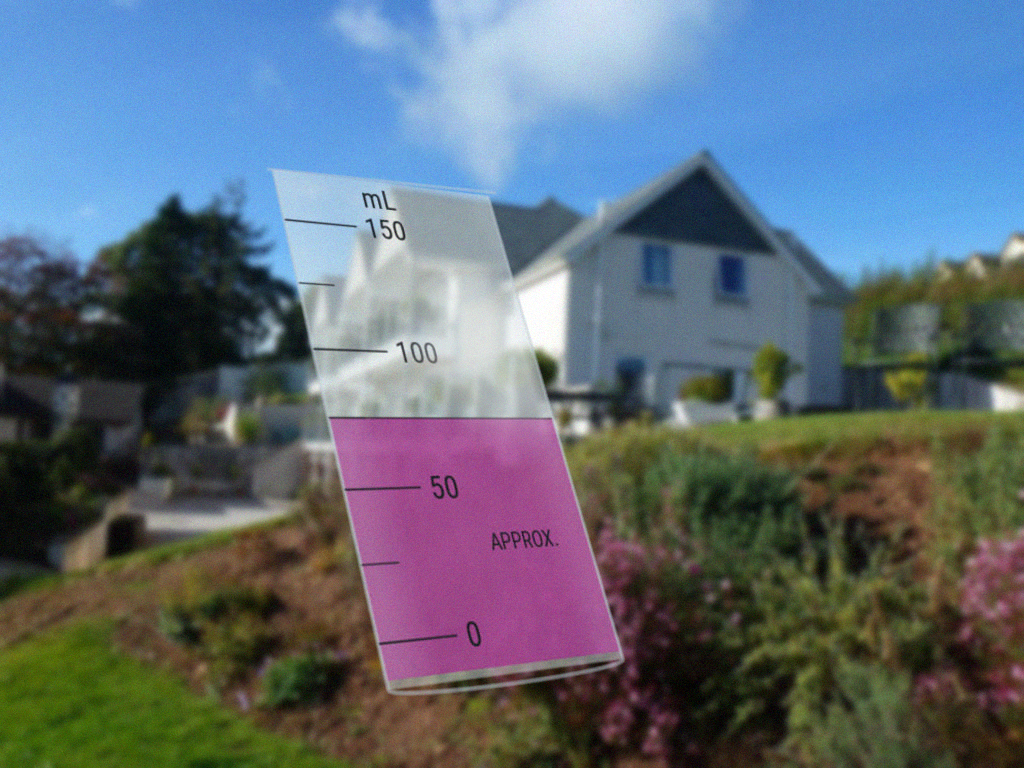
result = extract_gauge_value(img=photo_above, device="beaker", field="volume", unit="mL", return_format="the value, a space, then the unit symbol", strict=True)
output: 75 mL
